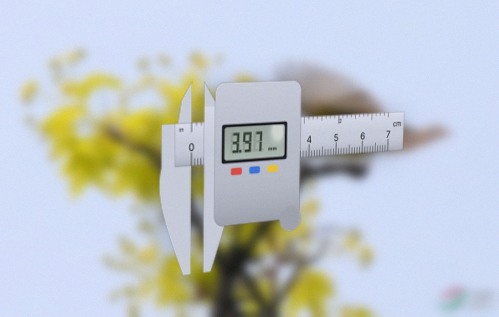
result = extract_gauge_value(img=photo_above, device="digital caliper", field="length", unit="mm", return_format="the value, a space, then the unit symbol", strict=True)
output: 3.97 mm
